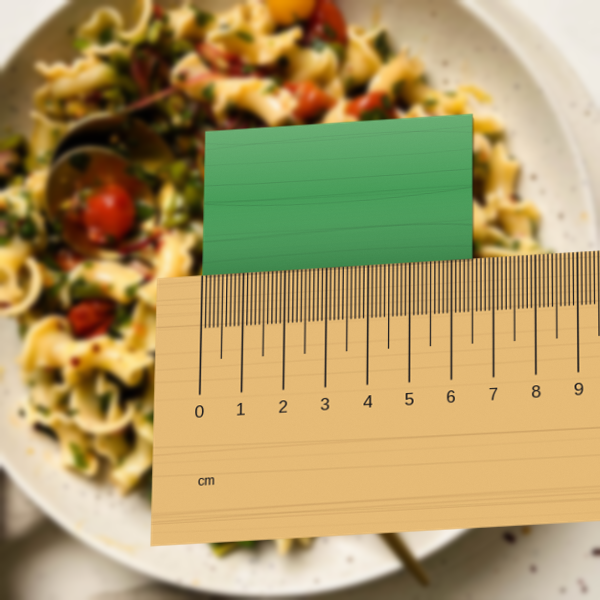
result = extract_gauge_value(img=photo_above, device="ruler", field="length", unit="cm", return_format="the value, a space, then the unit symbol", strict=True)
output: 6.5 cm
